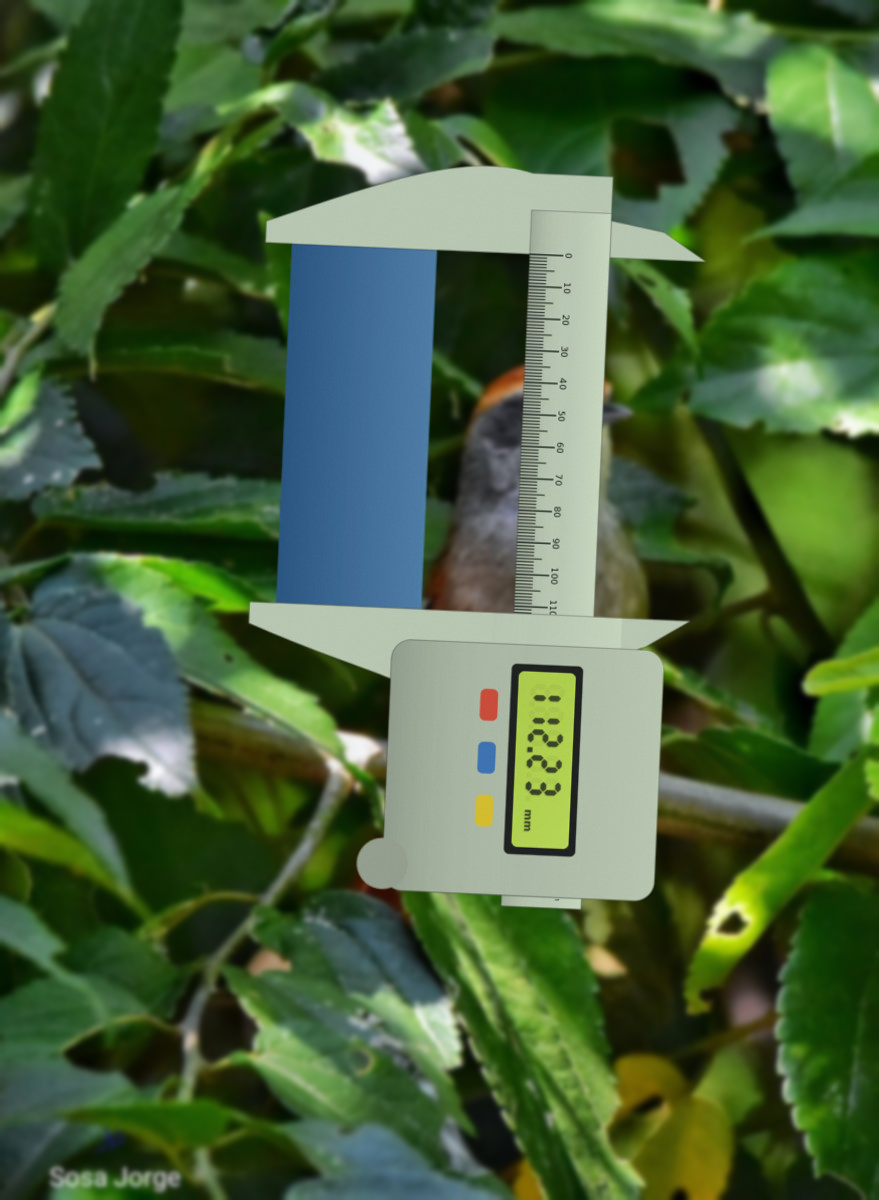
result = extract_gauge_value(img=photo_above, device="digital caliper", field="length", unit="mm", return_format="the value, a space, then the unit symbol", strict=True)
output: 112.23 mm
